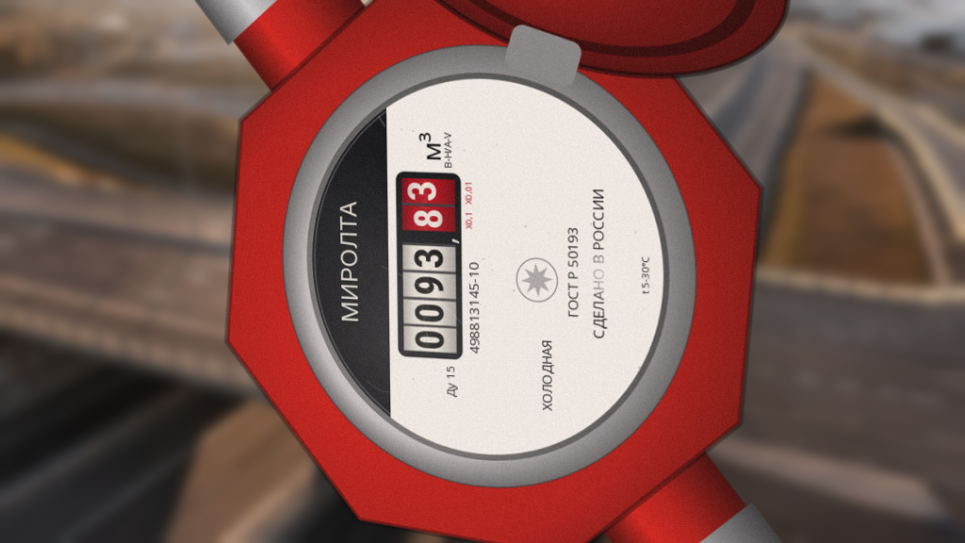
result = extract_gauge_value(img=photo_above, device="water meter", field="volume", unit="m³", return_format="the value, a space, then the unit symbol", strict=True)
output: 93.83 m³
